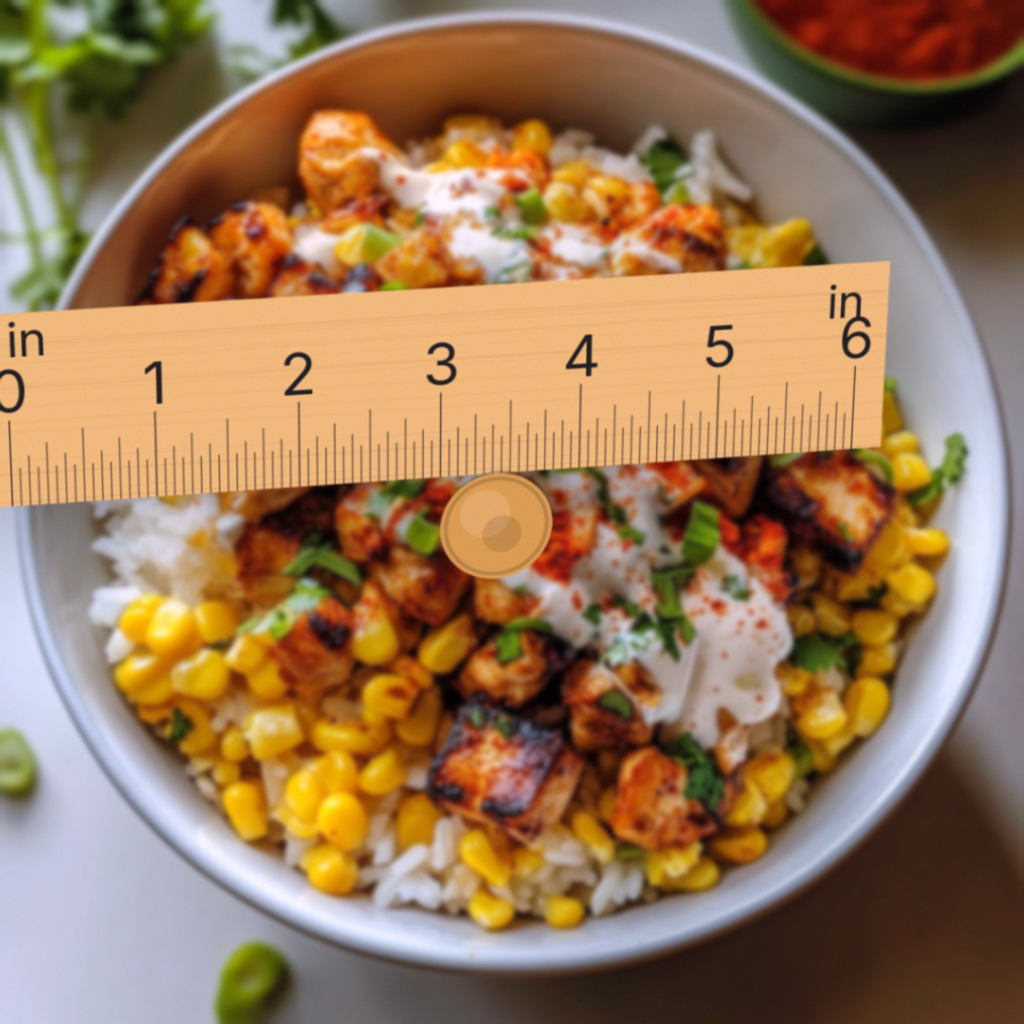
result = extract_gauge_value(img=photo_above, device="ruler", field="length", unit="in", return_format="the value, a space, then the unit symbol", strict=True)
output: 0.8125 in
